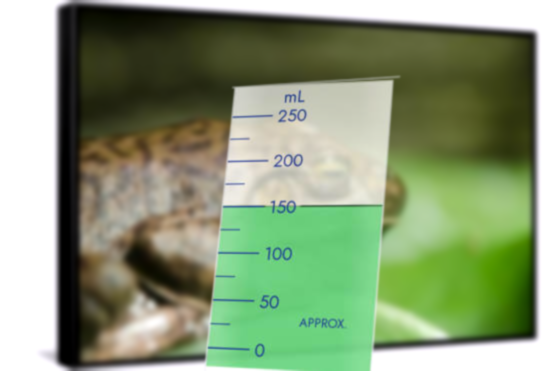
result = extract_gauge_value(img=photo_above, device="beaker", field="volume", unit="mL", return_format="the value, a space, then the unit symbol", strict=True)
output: 150 mL
